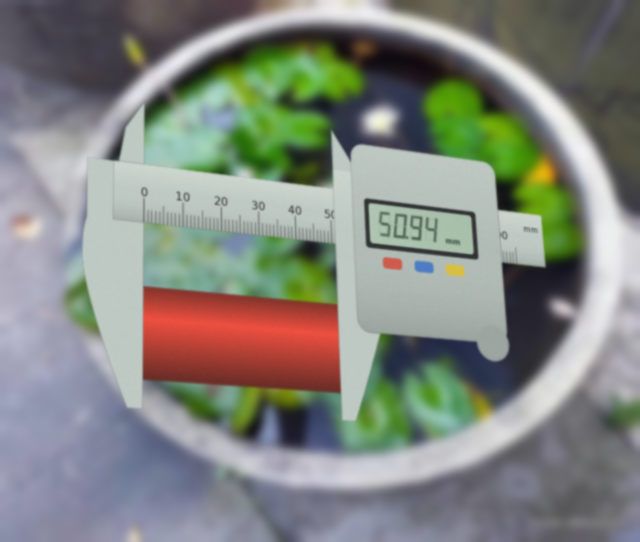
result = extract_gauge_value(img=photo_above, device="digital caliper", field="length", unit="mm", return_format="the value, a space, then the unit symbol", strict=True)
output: 50.94 mm
